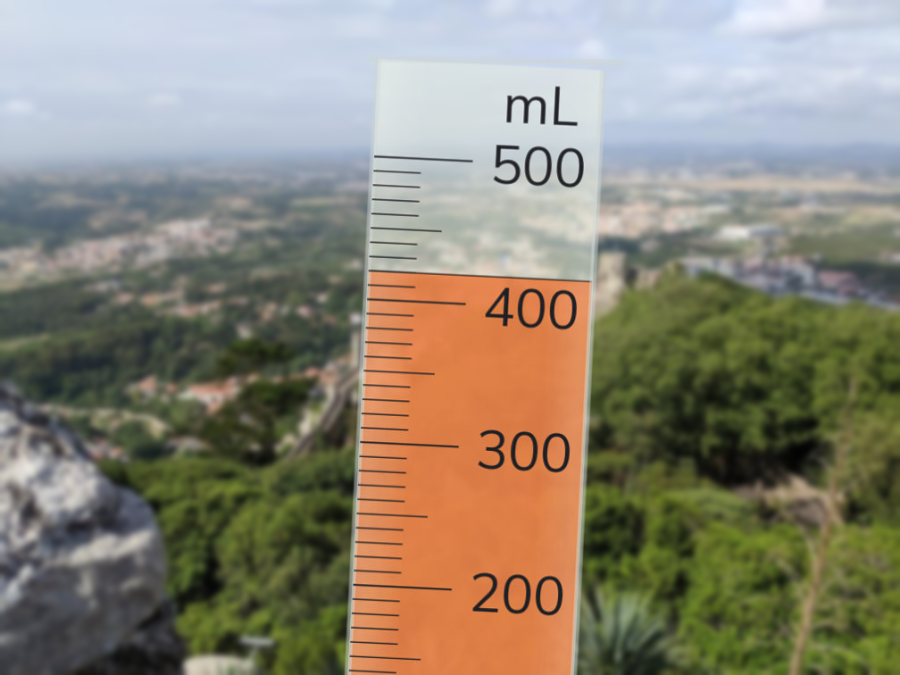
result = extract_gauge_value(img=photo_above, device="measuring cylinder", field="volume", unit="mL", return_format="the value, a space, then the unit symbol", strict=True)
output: 420 mL
